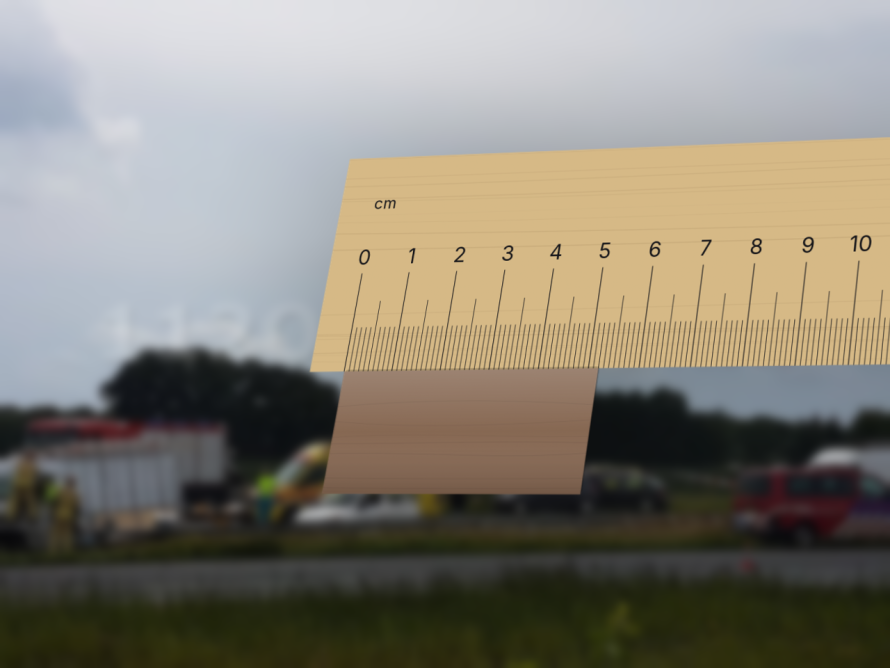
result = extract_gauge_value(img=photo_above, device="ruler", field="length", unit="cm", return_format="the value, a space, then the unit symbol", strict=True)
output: 5.2 cm
